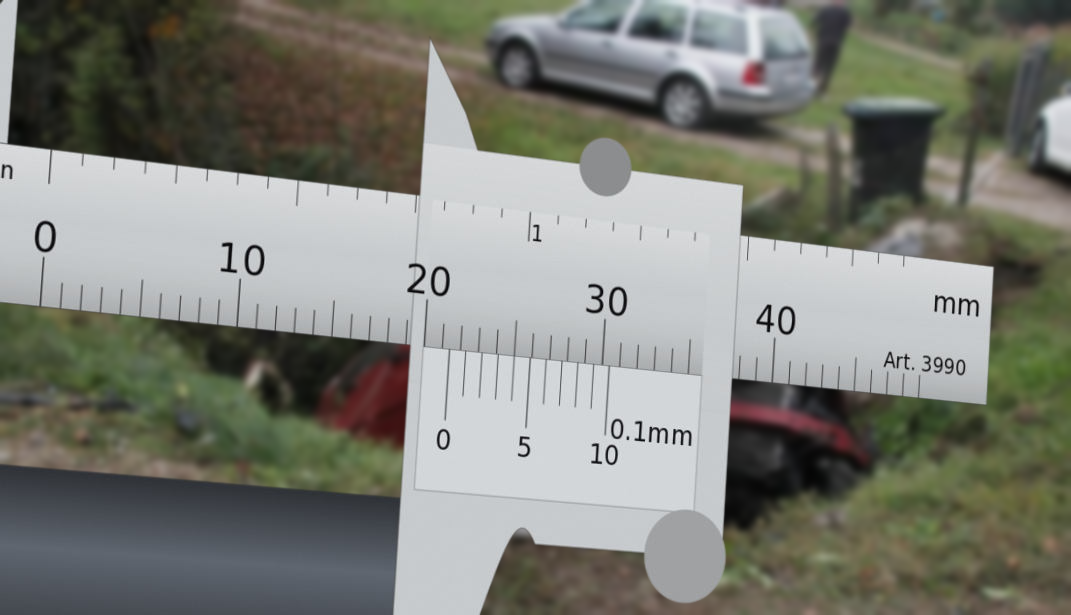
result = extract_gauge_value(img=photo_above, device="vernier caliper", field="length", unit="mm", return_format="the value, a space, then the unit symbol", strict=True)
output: 21.4 mm
